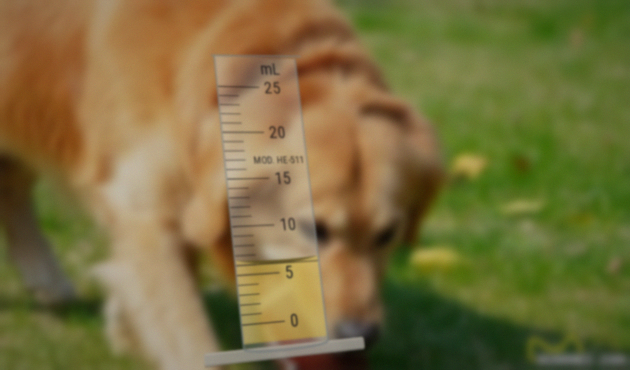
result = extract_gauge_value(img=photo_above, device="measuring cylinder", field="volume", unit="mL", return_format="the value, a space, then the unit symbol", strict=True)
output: 6 mL
